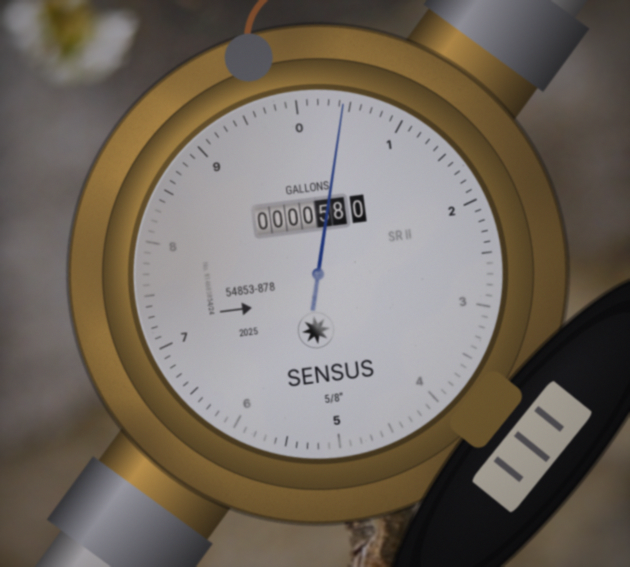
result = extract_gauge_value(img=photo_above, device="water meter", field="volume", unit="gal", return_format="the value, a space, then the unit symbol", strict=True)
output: 580.4 gal
